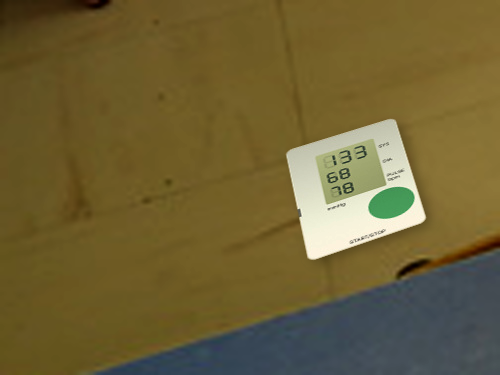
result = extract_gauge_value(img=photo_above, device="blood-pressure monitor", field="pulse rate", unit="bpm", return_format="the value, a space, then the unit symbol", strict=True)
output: 78 bpm
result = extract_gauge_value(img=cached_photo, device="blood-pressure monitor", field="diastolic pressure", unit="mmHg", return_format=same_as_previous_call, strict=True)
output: 68 mmHg
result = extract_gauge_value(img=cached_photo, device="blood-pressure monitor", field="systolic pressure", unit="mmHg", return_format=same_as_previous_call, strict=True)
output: 133 mmHg
